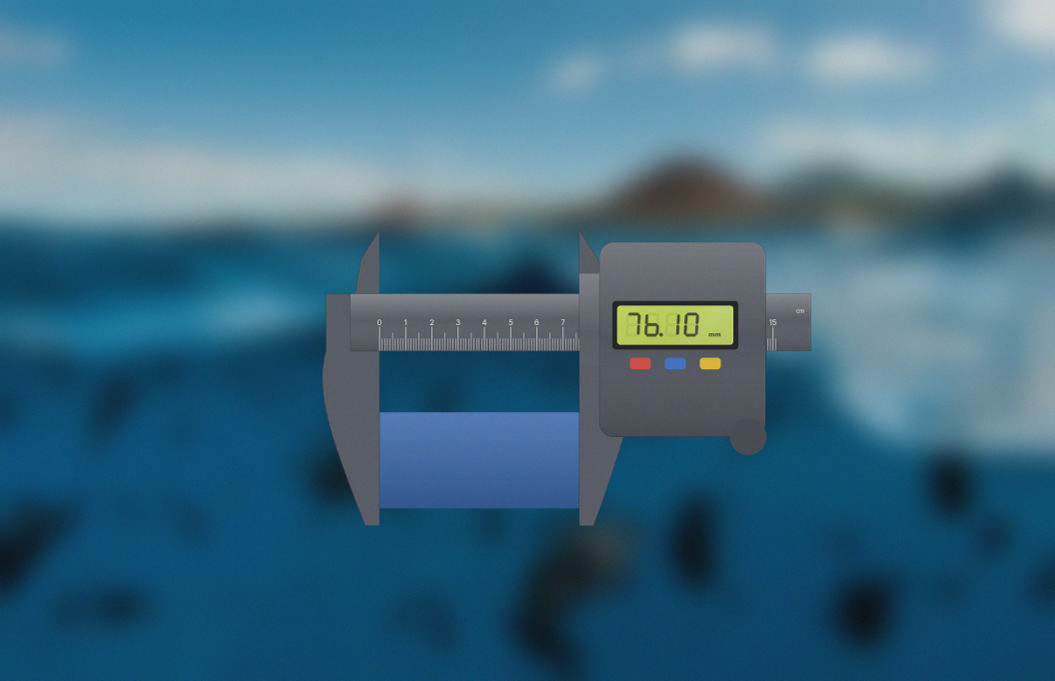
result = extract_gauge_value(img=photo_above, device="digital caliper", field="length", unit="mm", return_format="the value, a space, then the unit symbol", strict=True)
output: 76.10 mm
